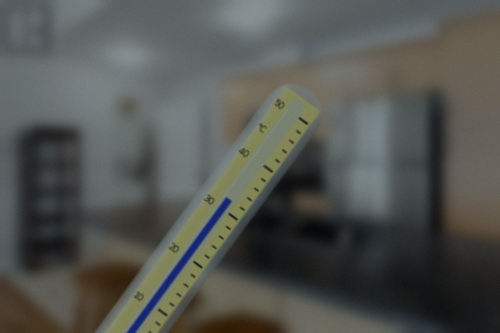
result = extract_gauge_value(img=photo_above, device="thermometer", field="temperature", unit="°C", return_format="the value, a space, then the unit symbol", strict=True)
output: 32 °C
